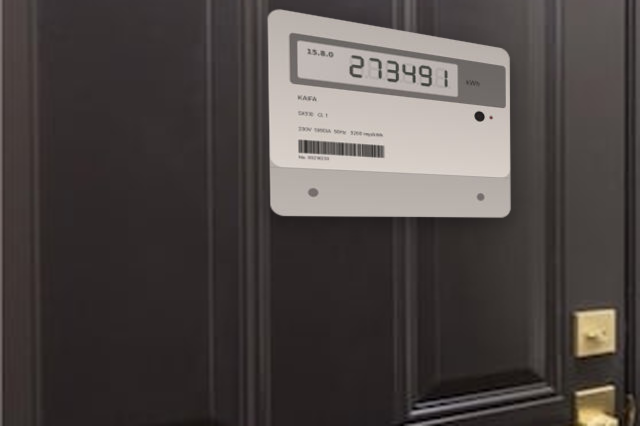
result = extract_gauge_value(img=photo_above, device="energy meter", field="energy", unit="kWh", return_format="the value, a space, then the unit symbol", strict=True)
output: 273491 kWh
